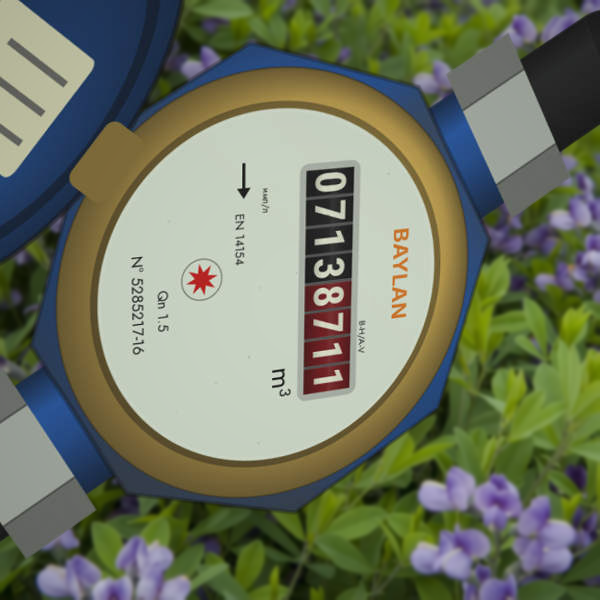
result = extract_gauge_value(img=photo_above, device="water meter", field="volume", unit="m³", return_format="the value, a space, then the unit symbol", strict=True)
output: 713.8711 m³
